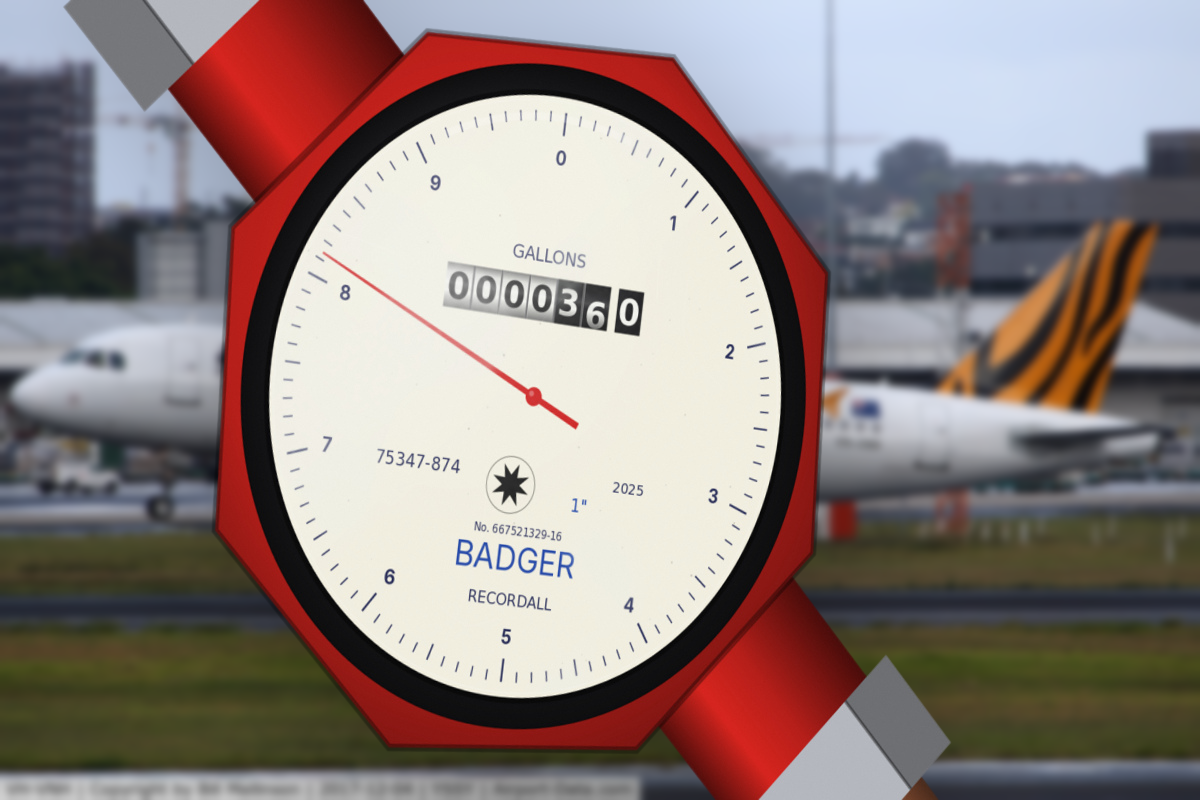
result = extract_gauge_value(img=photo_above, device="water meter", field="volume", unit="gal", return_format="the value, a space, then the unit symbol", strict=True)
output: 358.1 gal
